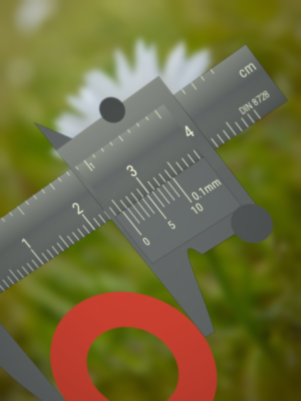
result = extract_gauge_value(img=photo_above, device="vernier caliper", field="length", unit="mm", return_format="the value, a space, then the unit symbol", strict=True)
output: 25.2 mm
